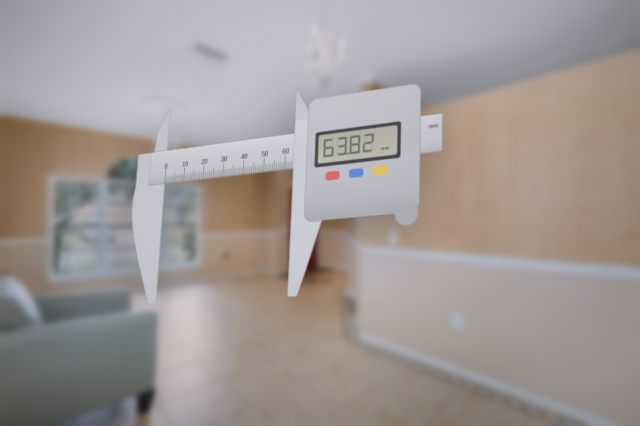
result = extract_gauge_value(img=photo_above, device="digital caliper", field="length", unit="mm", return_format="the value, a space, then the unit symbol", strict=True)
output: 63.82 mm
